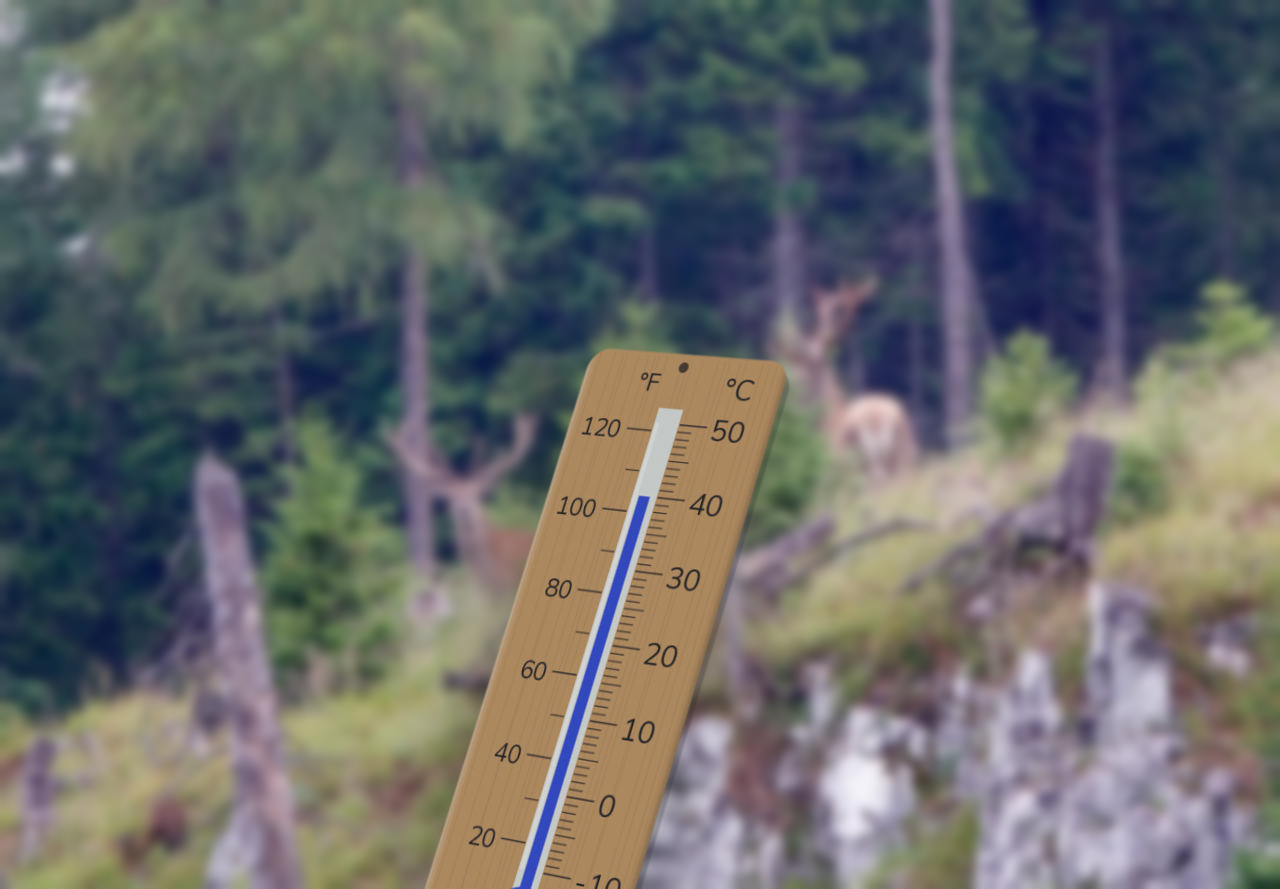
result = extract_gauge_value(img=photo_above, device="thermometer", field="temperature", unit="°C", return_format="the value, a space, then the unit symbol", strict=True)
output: 40 °C
